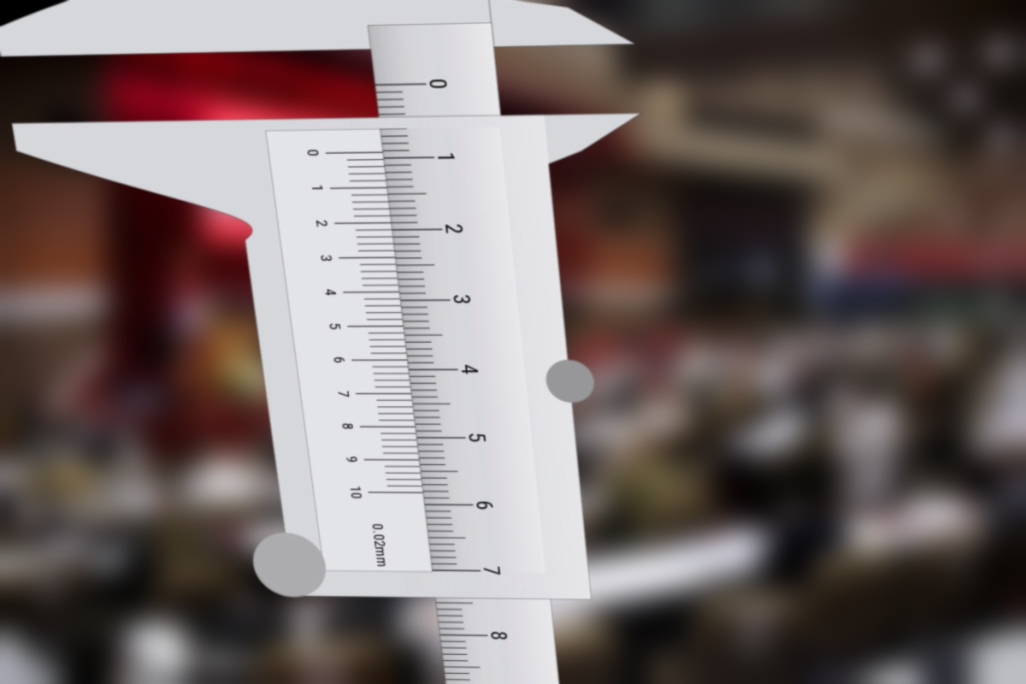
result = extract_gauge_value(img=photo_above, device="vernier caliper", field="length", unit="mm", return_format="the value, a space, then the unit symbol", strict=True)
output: 9.2 mm
